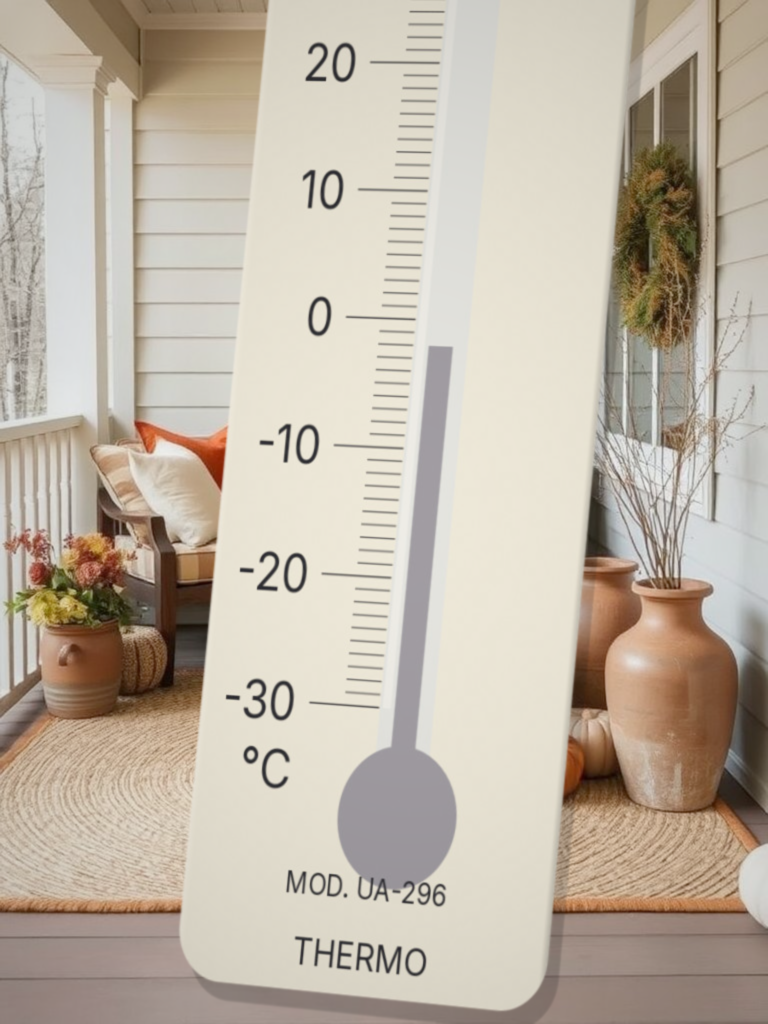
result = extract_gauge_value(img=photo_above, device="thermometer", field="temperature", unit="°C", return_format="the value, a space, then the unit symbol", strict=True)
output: -2 °C
